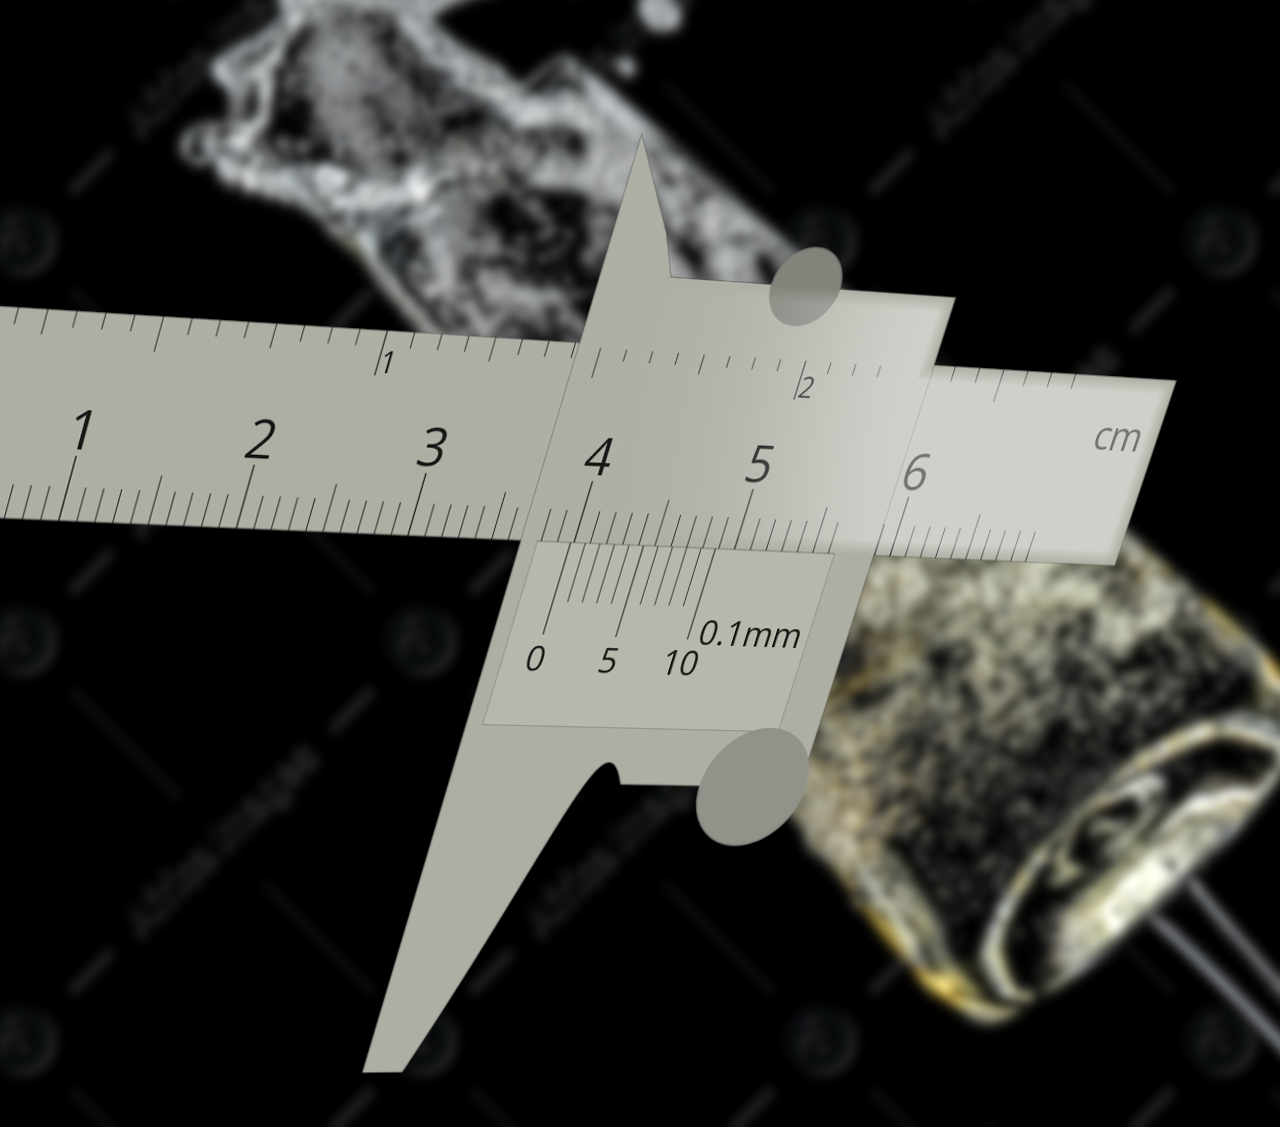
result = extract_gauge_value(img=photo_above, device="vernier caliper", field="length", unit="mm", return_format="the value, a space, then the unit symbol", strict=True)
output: 39.8 mm
